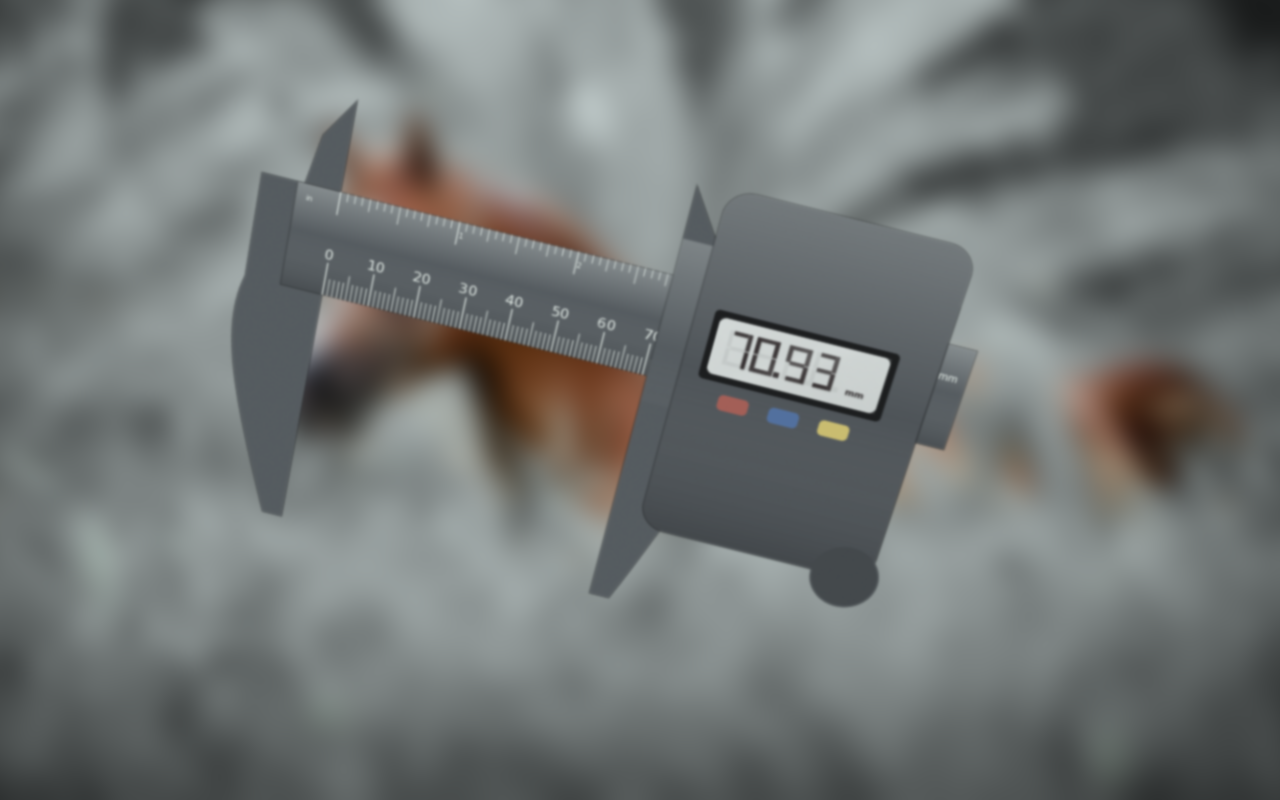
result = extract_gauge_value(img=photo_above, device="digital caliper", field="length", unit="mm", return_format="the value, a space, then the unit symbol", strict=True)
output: 70.93 mm
